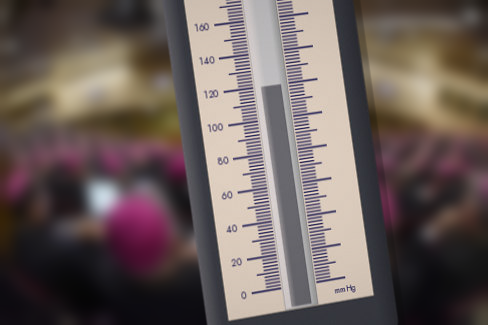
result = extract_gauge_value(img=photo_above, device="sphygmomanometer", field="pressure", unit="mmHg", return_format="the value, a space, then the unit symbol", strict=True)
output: 120 mmHg
